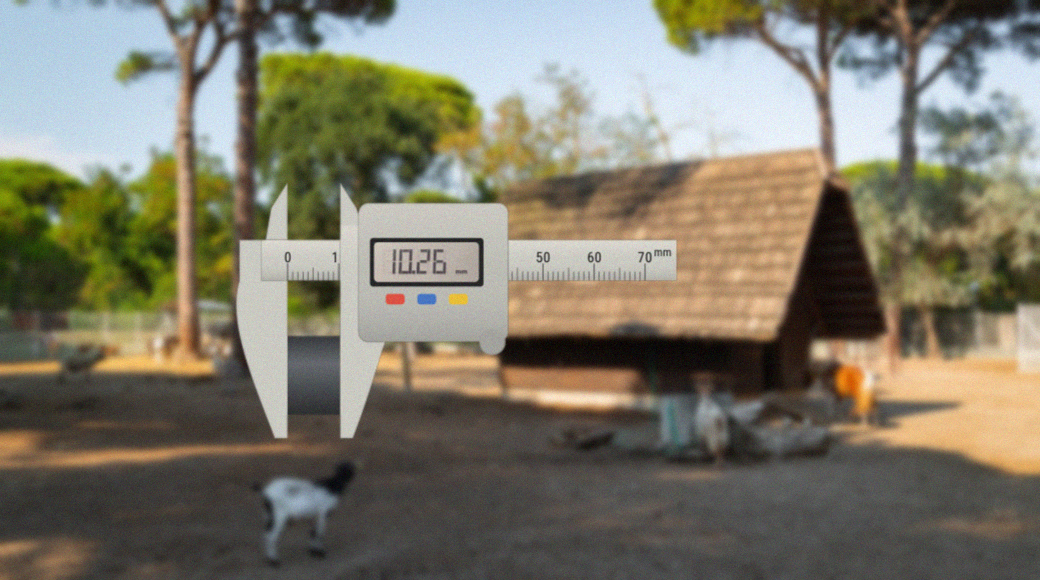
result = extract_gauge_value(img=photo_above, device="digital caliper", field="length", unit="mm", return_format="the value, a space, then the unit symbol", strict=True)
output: 10.26 mm
